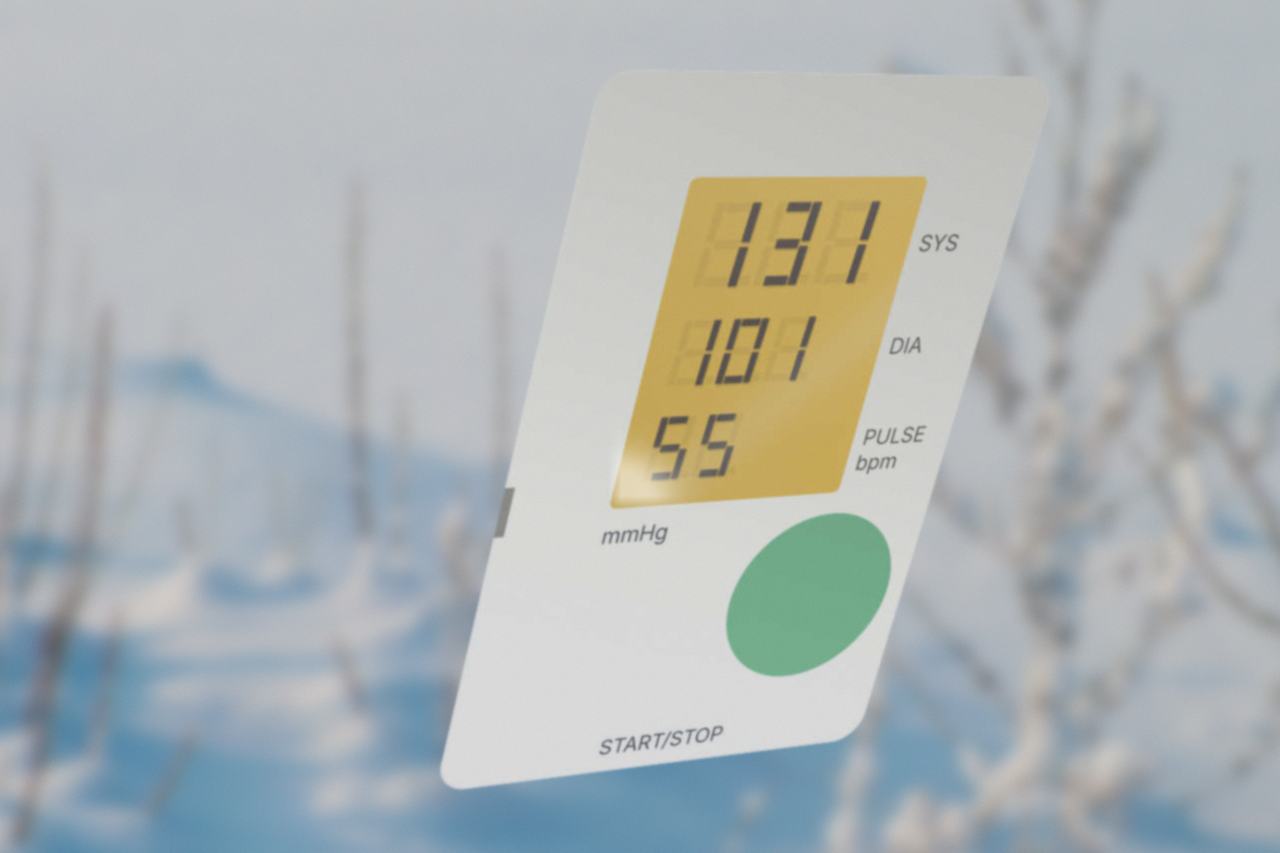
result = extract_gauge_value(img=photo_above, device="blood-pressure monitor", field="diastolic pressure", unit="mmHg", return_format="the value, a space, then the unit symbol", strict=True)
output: 101 mmHg
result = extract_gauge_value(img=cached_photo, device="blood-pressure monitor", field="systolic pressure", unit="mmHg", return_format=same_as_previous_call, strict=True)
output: 131 mmHg
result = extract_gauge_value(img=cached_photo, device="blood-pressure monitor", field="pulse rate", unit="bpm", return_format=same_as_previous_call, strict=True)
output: 55 bpm
